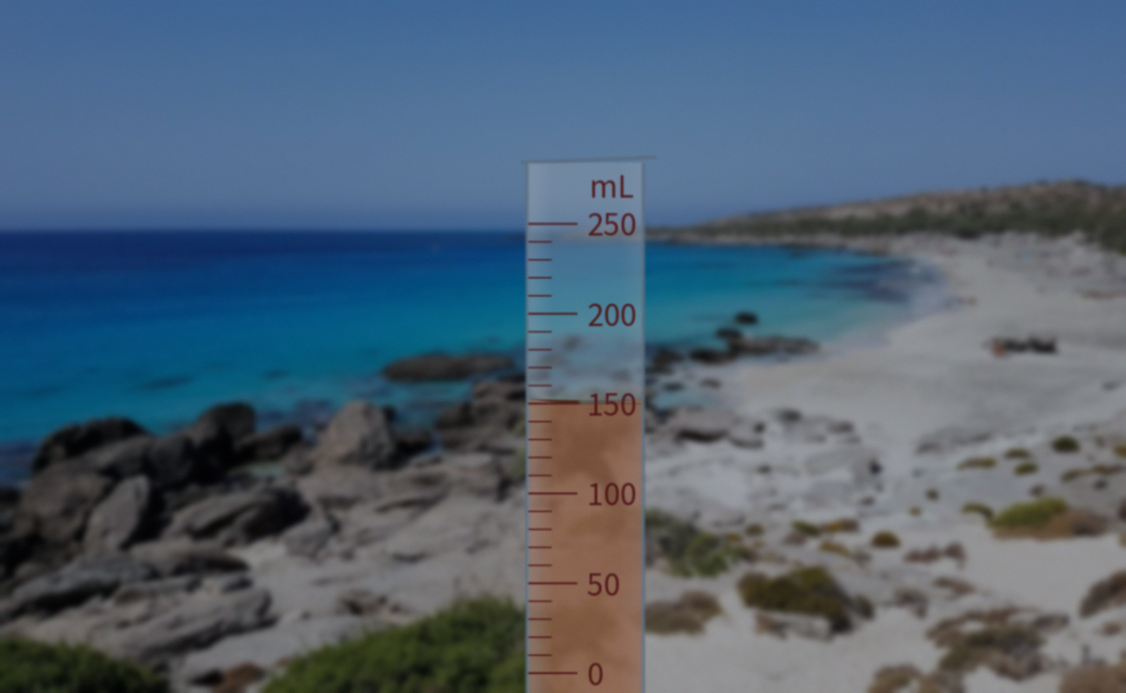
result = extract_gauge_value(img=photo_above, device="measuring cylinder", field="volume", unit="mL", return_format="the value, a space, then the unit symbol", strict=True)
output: 150 mL
